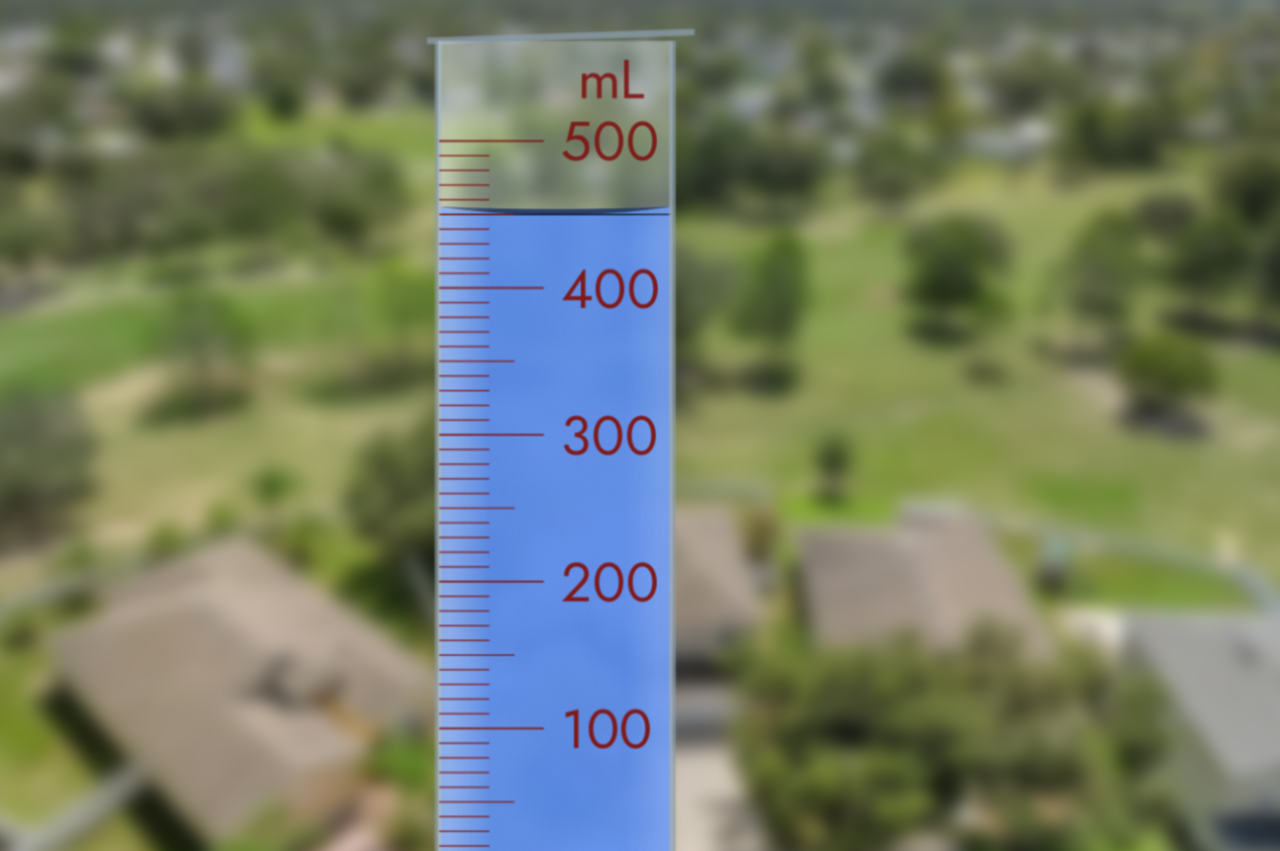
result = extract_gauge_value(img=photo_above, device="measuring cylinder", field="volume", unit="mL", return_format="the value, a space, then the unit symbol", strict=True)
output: 450 mL
